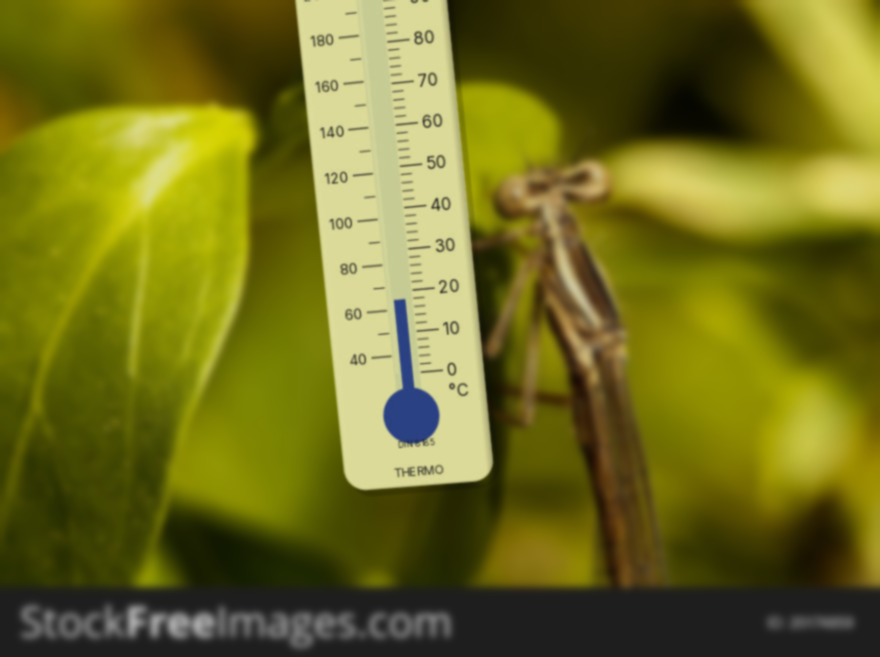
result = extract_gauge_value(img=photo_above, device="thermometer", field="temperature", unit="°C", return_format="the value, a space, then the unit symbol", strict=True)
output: 18 °C
